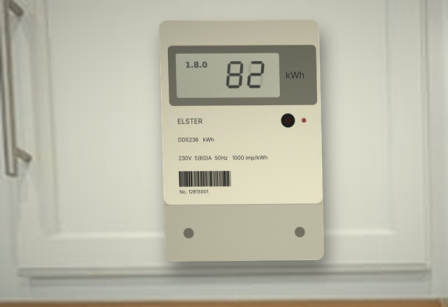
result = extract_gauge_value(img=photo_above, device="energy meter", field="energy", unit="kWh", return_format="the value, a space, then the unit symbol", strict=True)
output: 82 kWh
